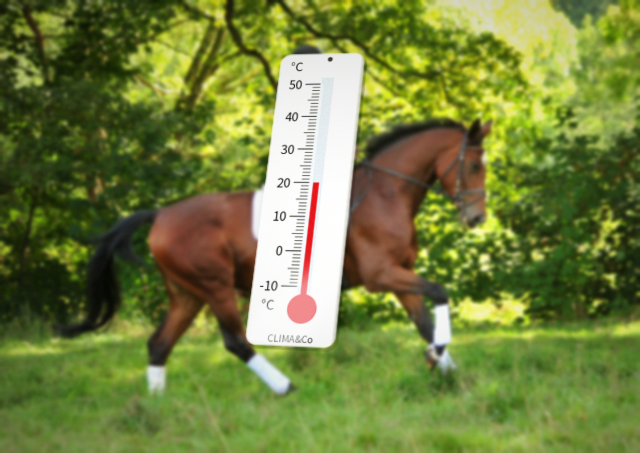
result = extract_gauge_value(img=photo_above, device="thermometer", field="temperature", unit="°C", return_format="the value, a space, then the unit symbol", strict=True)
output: 20 °C
